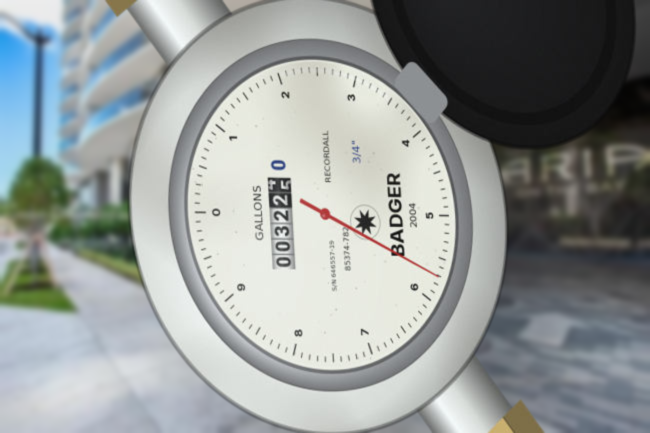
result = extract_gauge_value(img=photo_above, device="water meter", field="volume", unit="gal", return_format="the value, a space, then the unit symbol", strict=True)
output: 32245.7 gal
